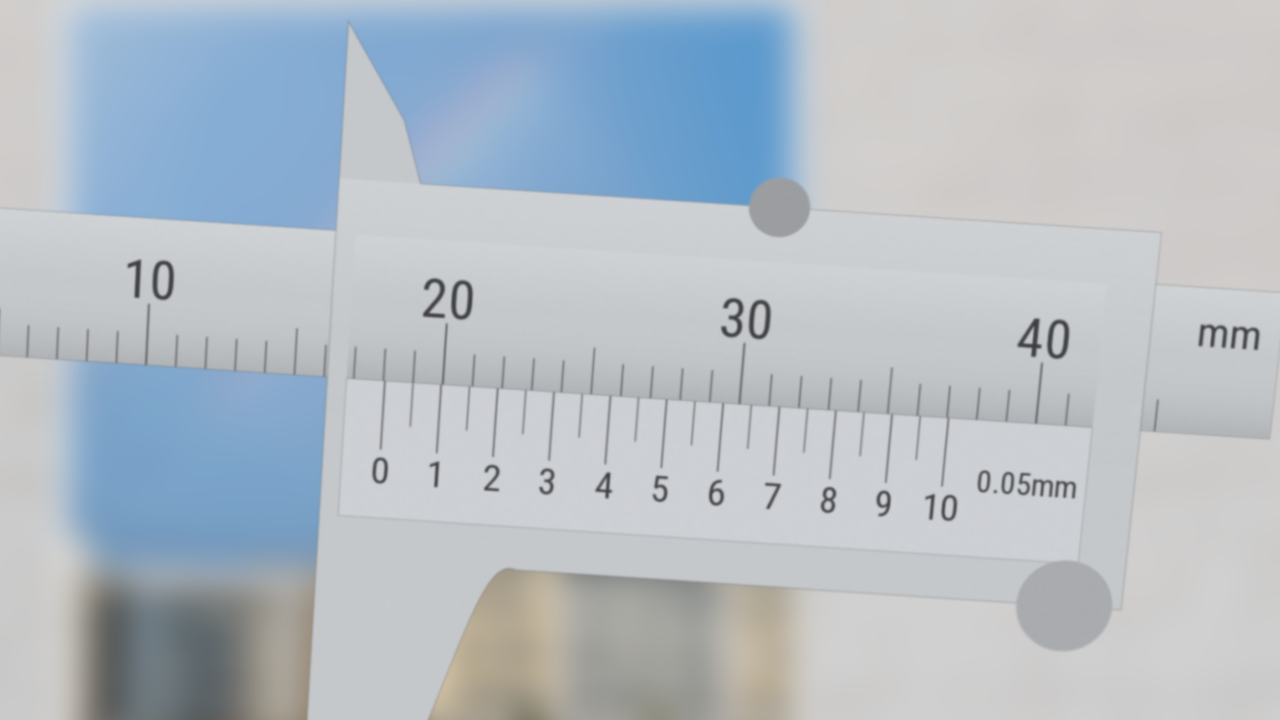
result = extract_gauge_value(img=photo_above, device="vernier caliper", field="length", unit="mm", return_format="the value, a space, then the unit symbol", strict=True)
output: 18.05 mm
